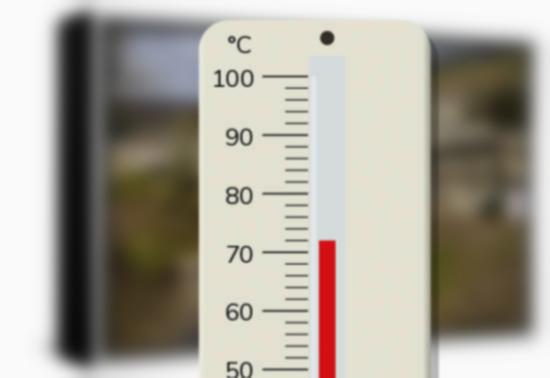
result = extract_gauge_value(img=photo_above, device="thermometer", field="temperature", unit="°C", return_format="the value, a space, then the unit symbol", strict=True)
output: 72 °C
